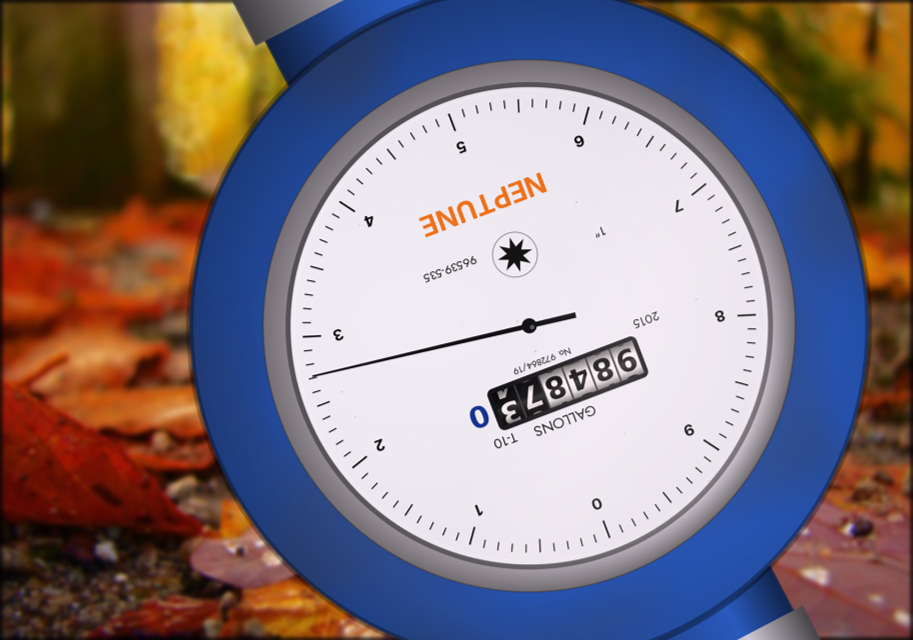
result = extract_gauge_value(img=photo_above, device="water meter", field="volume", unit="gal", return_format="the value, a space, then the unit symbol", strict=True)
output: 9848732.7 gal
